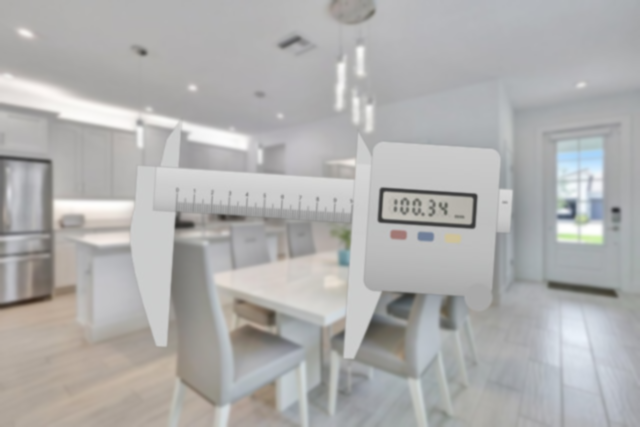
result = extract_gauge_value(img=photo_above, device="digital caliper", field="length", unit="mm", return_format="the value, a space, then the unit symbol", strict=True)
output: 100.34 mm
